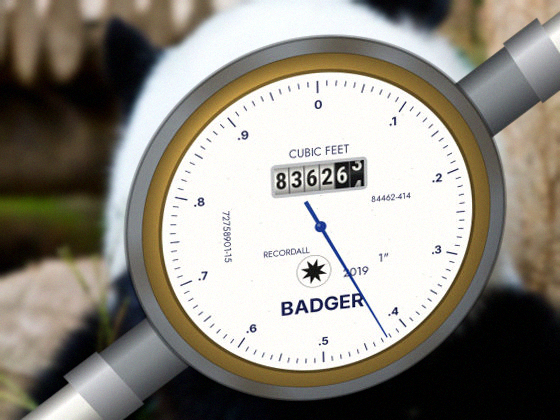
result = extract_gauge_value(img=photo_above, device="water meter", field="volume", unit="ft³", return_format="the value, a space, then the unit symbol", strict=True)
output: 836263.42 ft³
